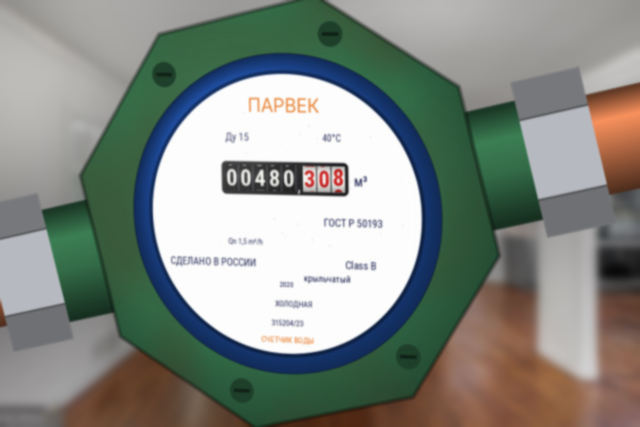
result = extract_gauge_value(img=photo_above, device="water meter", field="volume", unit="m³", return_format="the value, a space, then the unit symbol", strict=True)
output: 480.308 m³
